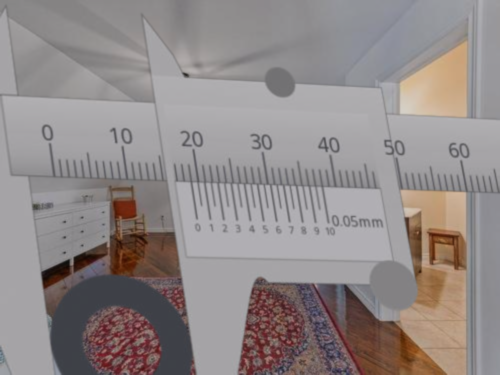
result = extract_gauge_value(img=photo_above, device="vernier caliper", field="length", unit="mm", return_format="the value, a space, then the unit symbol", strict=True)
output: 19.0 mm
